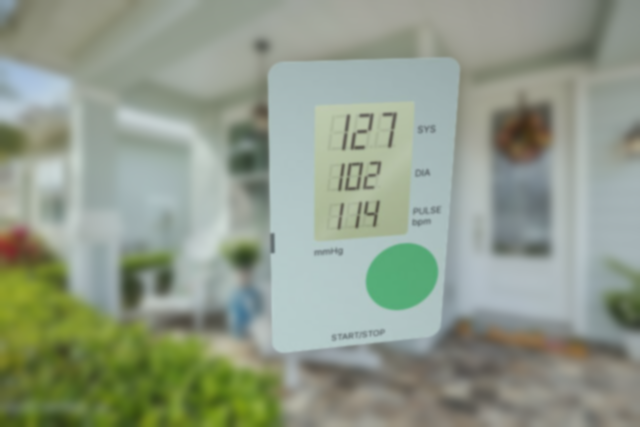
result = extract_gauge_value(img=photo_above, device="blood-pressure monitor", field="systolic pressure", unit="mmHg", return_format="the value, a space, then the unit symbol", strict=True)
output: 127 mmHg
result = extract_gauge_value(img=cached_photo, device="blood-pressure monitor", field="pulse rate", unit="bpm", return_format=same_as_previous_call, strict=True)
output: 114 bpm
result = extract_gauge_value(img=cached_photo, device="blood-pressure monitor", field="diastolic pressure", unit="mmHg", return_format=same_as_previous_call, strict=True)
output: 102 mmHg
